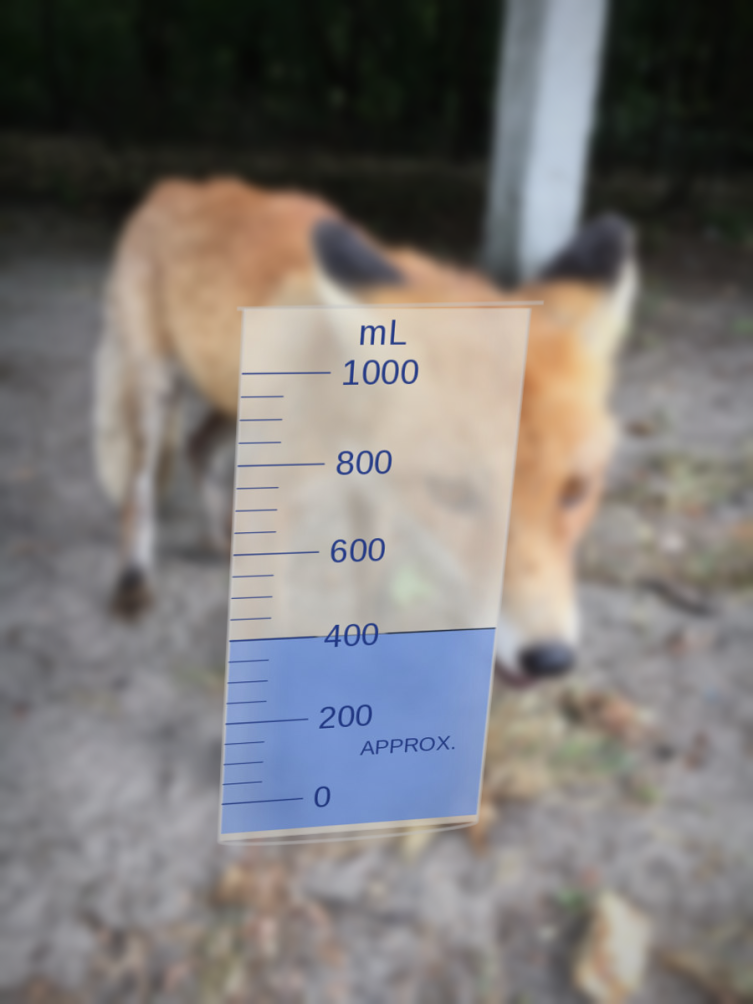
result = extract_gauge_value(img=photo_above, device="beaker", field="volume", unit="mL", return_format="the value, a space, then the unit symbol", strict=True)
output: 400 mL
